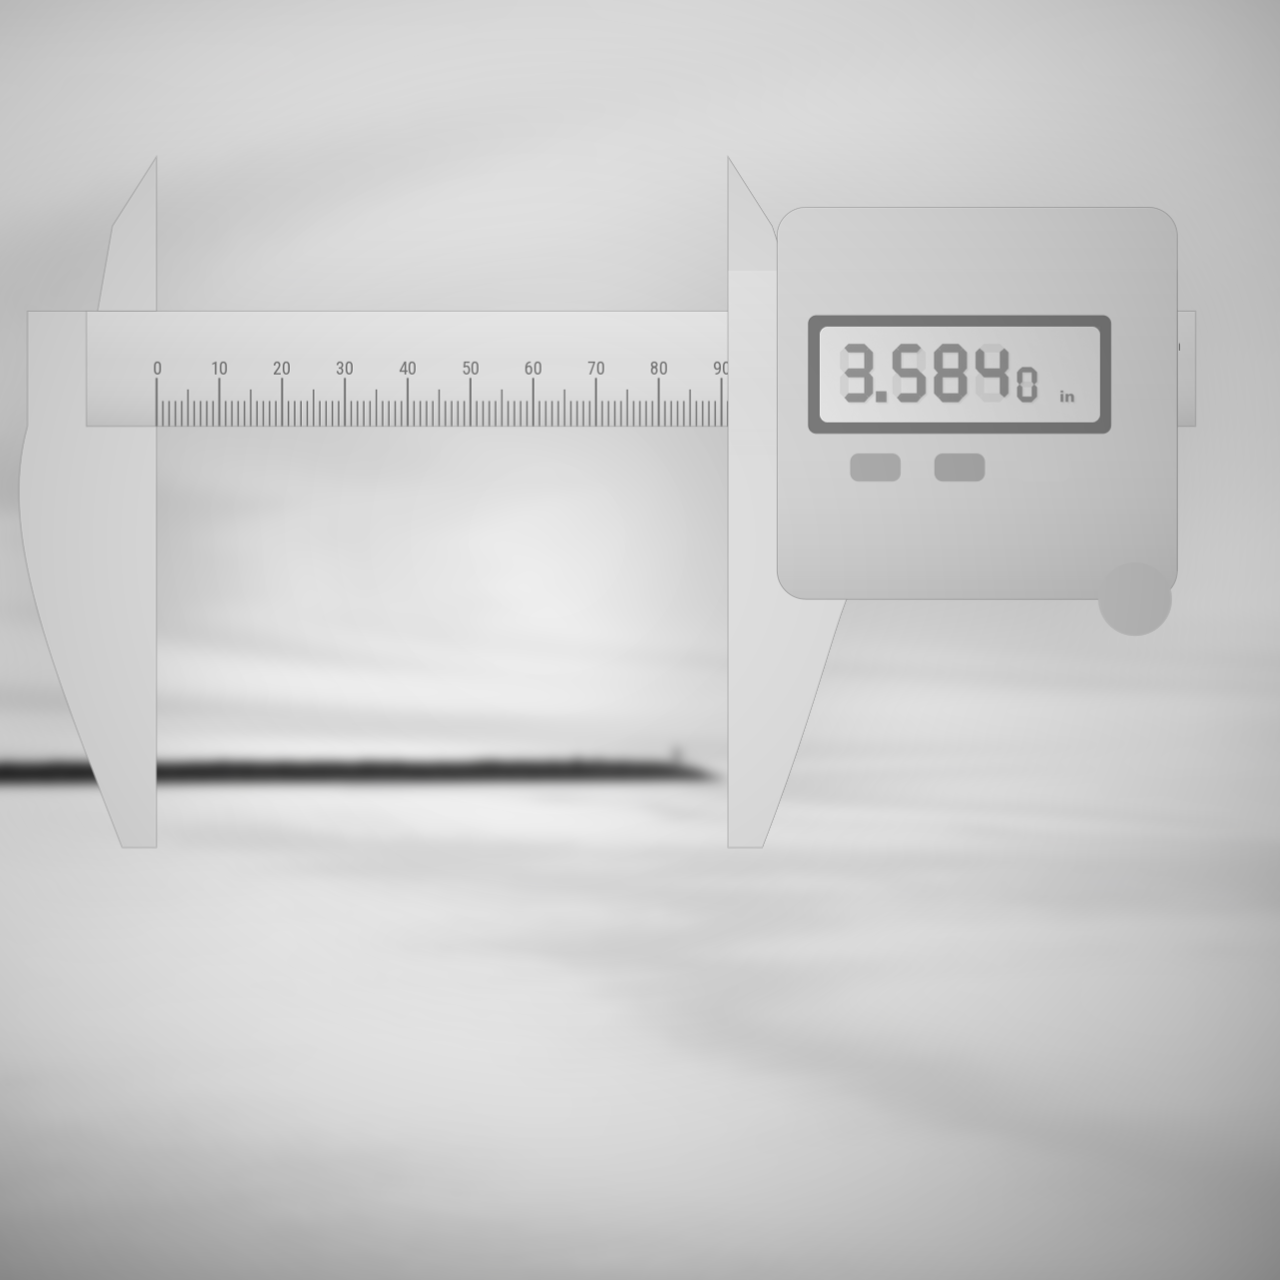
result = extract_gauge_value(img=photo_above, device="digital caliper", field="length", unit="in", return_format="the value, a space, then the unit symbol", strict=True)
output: 3.5840 in
